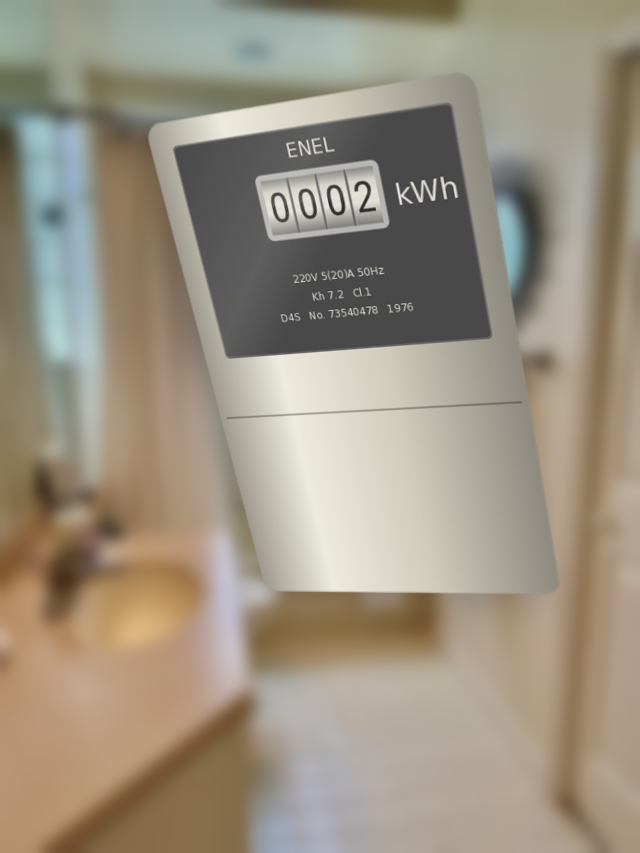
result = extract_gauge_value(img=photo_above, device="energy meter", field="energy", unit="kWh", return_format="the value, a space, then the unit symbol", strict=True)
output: 2 kWh
